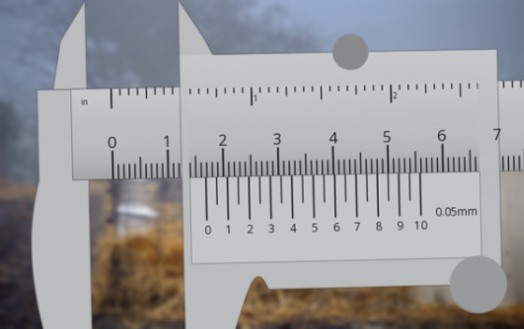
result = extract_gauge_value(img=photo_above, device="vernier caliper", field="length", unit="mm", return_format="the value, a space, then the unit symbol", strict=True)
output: 16.8 mm
